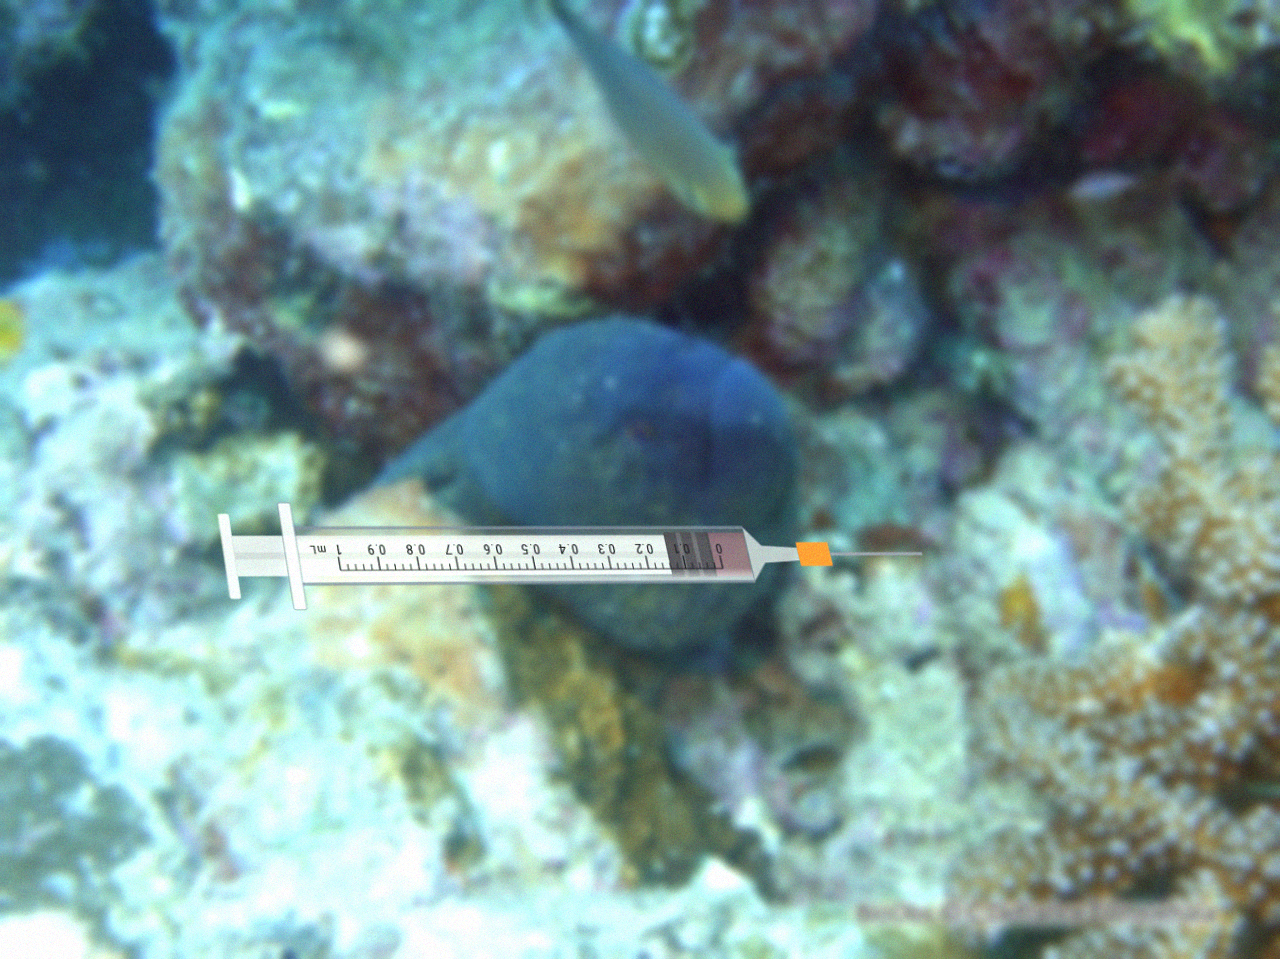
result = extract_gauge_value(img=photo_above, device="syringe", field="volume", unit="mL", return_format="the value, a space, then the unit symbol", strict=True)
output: 0.02 mL
